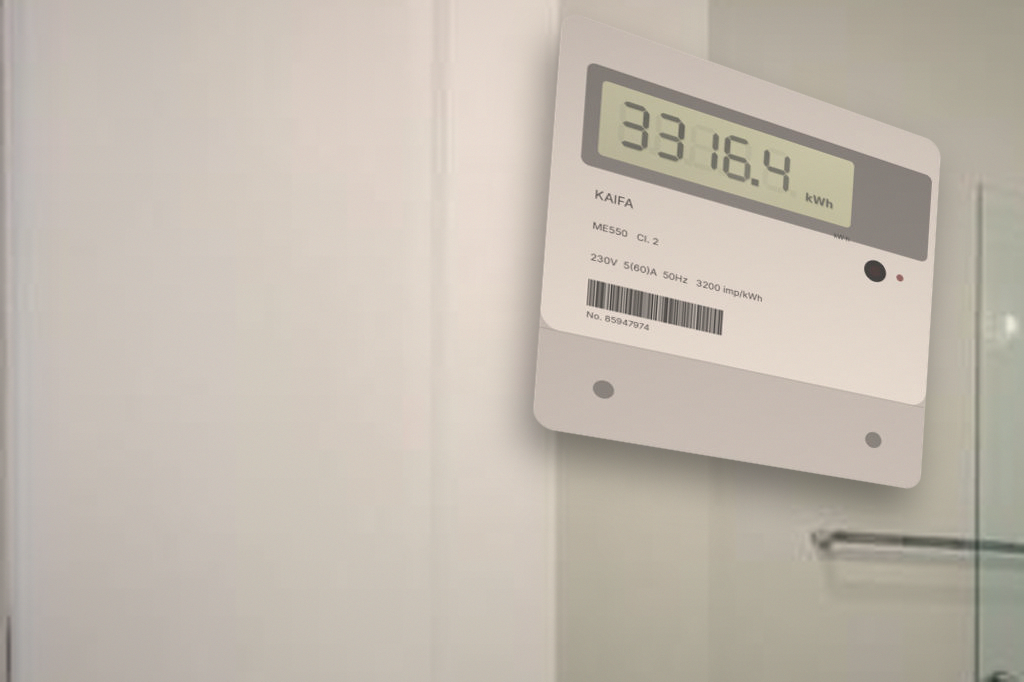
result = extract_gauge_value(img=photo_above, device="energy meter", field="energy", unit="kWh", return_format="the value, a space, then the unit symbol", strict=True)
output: 3316.4 kWh
